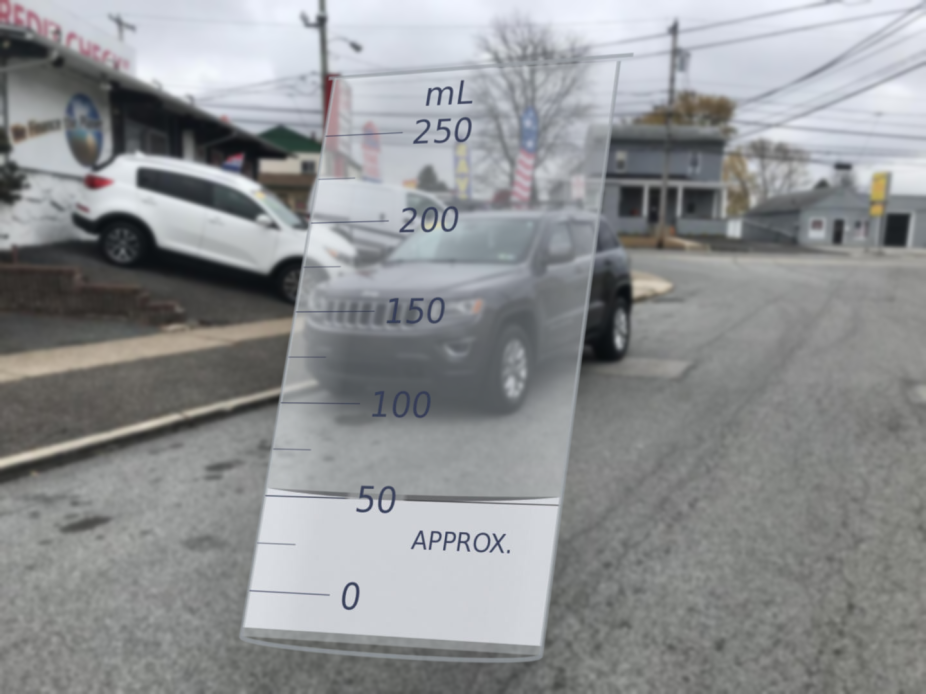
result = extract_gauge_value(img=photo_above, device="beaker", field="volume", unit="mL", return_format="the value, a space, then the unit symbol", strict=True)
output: 50 mL
